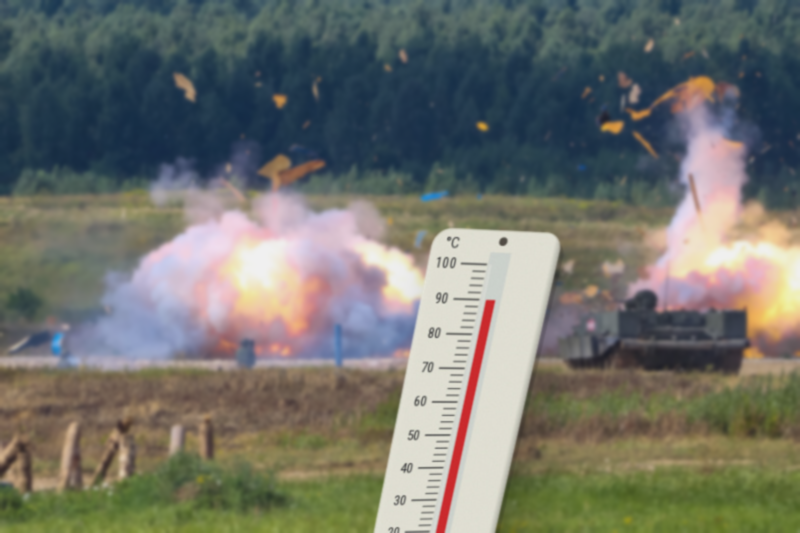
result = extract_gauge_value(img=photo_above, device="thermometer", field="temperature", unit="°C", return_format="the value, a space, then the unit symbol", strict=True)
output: 90 °C
